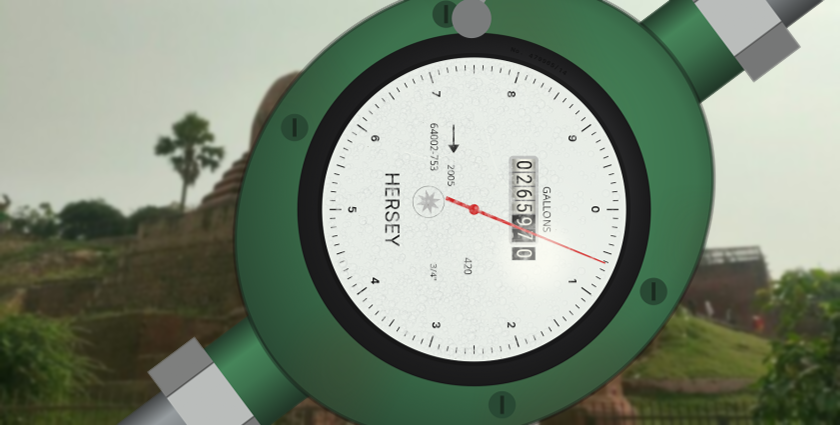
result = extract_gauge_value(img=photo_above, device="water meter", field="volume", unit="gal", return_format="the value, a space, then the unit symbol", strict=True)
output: 265970.6 gal
